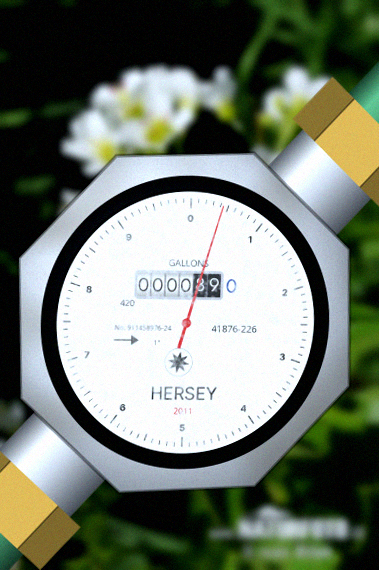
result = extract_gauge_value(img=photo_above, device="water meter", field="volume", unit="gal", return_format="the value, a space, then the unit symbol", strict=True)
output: 890.4 gal
